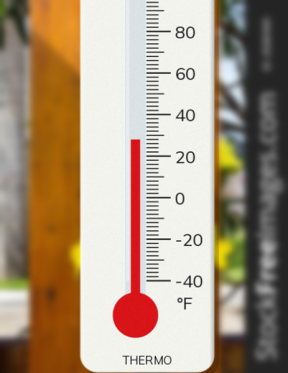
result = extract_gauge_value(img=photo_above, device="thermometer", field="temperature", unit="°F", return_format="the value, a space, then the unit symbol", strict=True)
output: 28 °F
